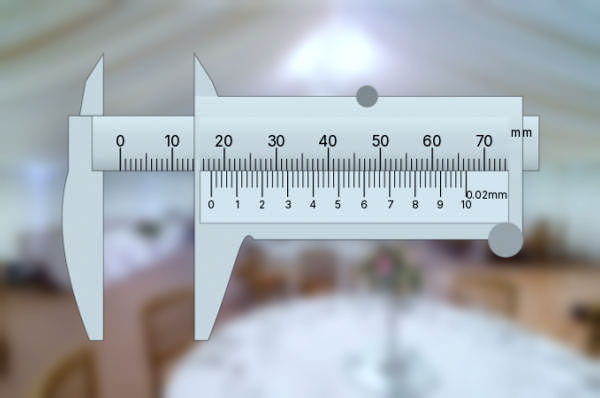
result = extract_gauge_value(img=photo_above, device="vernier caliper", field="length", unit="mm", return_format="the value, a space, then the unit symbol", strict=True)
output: 17.5 mm
